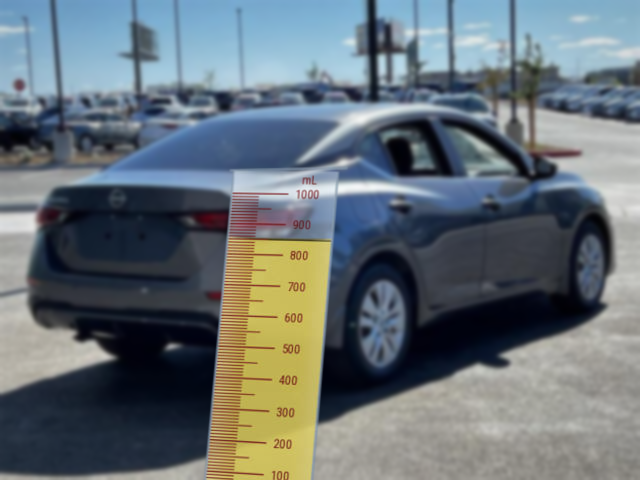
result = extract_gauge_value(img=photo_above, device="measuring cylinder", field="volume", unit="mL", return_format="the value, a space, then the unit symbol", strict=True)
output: 850 mL
